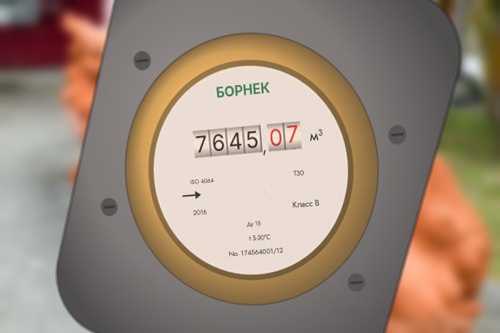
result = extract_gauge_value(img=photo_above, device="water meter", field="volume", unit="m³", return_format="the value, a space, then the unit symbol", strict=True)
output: 7645.07 m³
